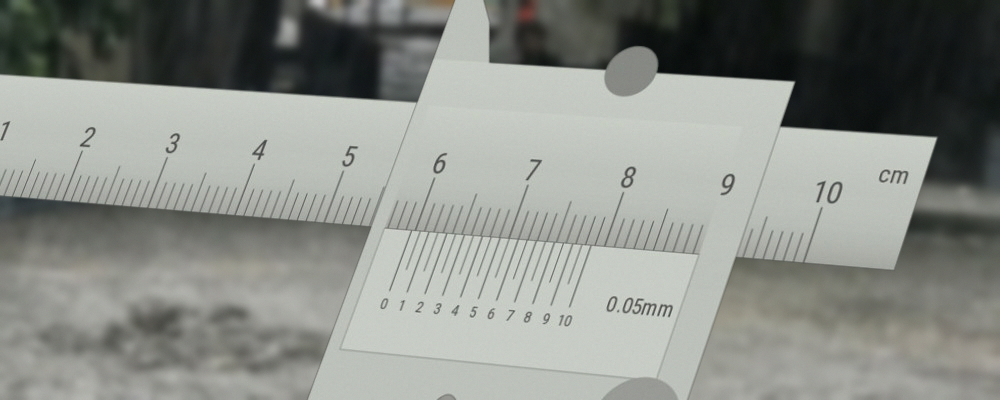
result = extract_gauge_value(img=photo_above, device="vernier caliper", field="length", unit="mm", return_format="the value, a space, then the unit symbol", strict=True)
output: 59.6 mm
